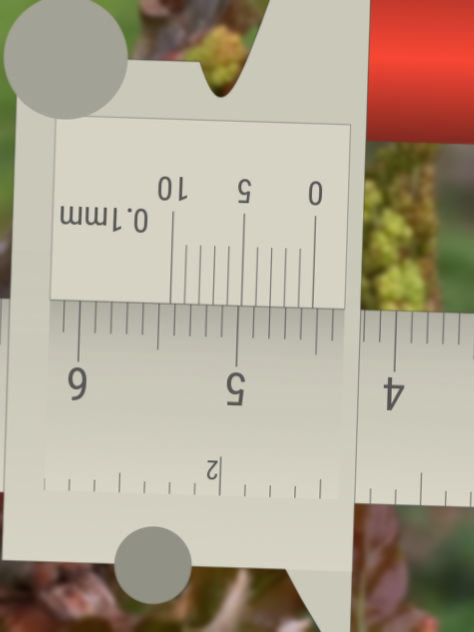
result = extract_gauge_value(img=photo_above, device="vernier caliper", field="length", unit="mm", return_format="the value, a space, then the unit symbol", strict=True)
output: 45.3 mm
